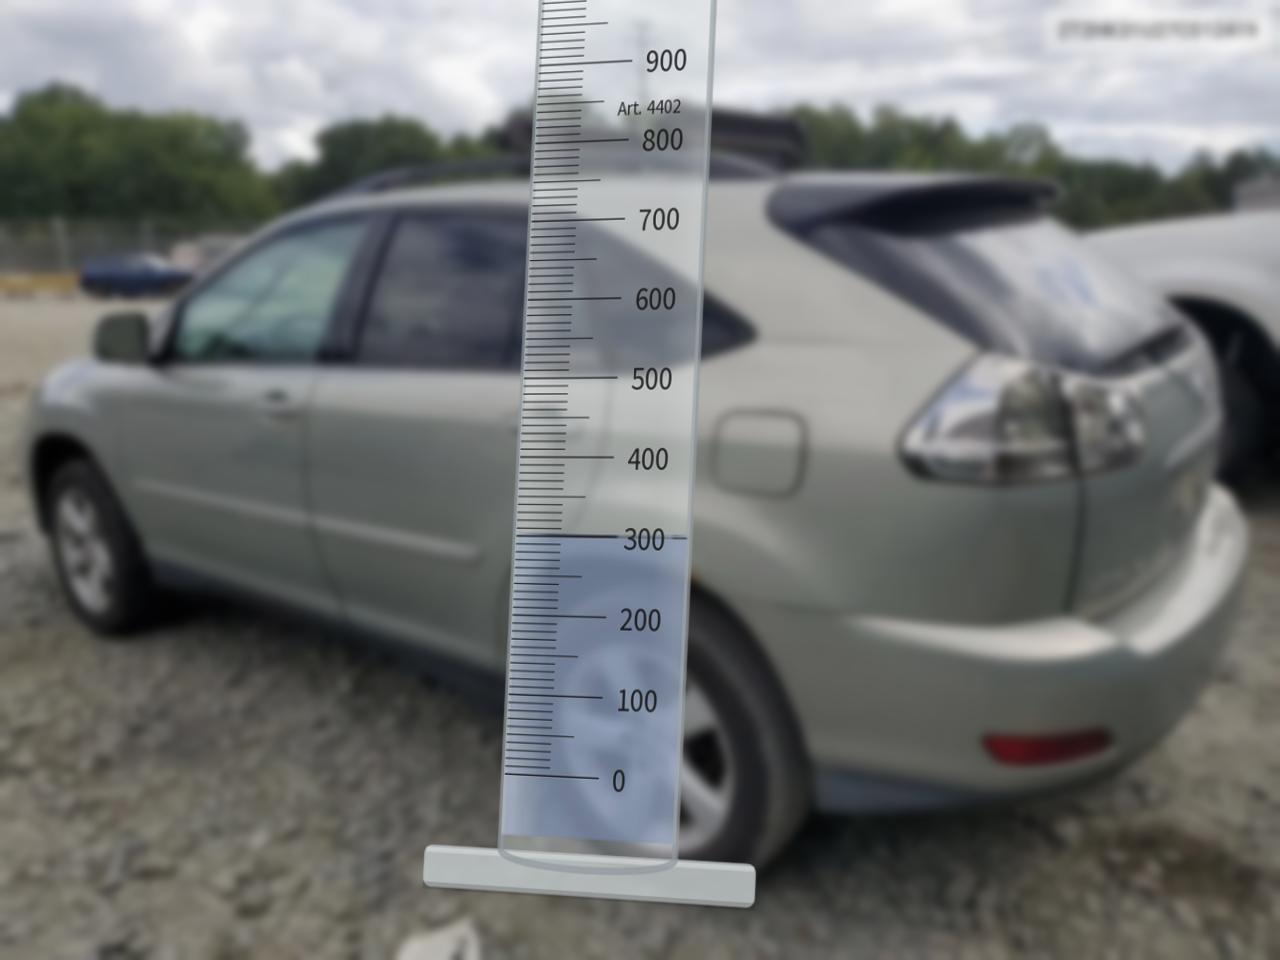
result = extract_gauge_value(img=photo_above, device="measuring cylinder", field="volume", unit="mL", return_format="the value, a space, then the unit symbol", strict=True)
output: 300 mL
